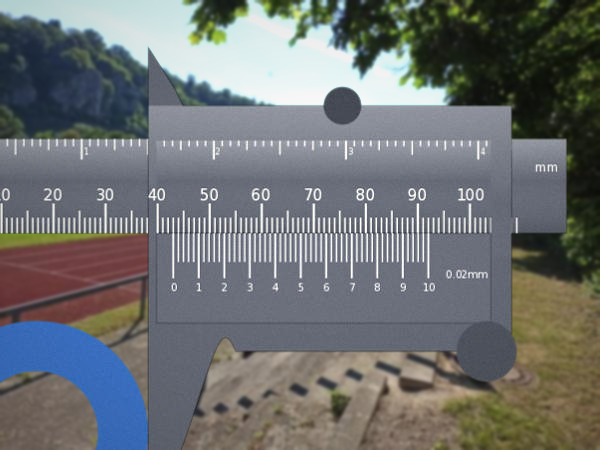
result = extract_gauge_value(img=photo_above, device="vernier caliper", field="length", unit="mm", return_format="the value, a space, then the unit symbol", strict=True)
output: 43.0 mm
